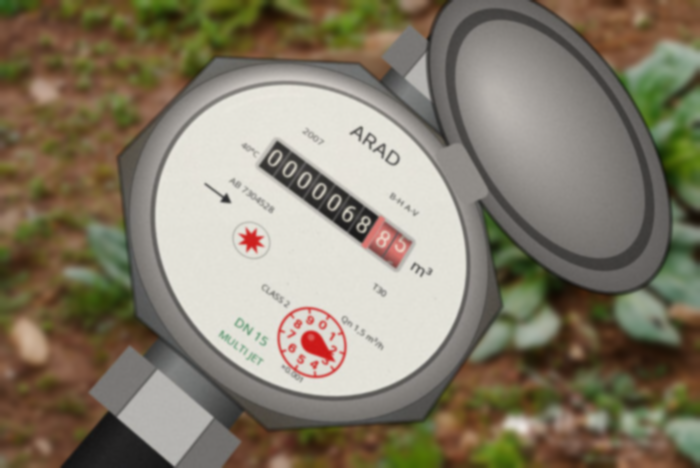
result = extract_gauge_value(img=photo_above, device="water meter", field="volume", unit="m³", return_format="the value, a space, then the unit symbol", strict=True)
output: 68.852 m³
